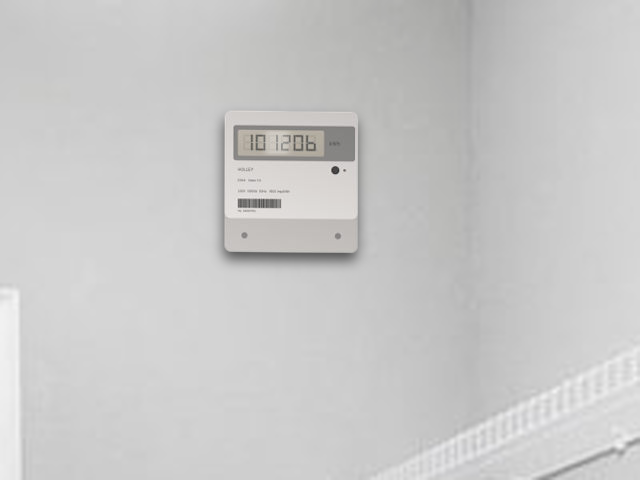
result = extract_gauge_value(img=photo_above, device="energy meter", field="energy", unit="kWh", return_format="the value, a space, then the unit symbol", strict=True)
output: 101206 kWh
